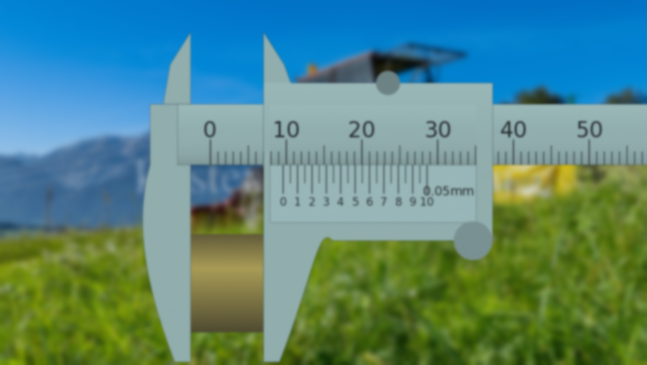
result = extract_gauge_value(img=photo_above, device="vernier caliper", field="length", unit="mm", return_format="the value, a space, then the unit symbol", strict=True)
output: 9.6 mm
